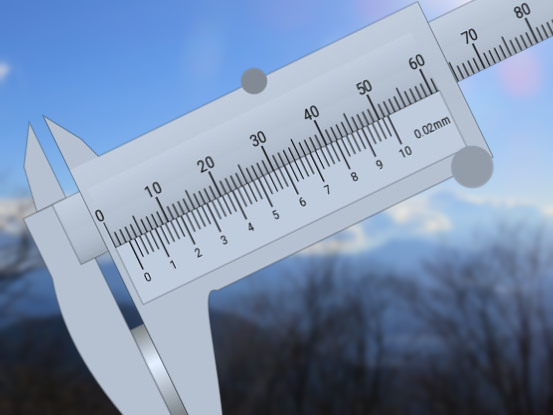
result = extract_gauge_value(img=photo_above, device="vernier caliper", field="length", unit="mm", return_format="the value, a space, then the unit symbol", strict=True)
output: 2.6 mm
